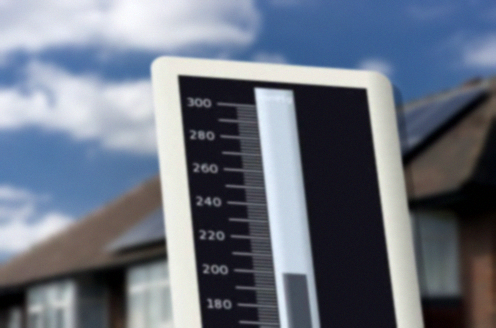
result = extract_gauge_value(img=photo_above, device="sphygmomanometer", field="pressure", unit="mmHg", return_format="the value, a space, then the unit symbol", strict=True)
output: 200 mmHg
